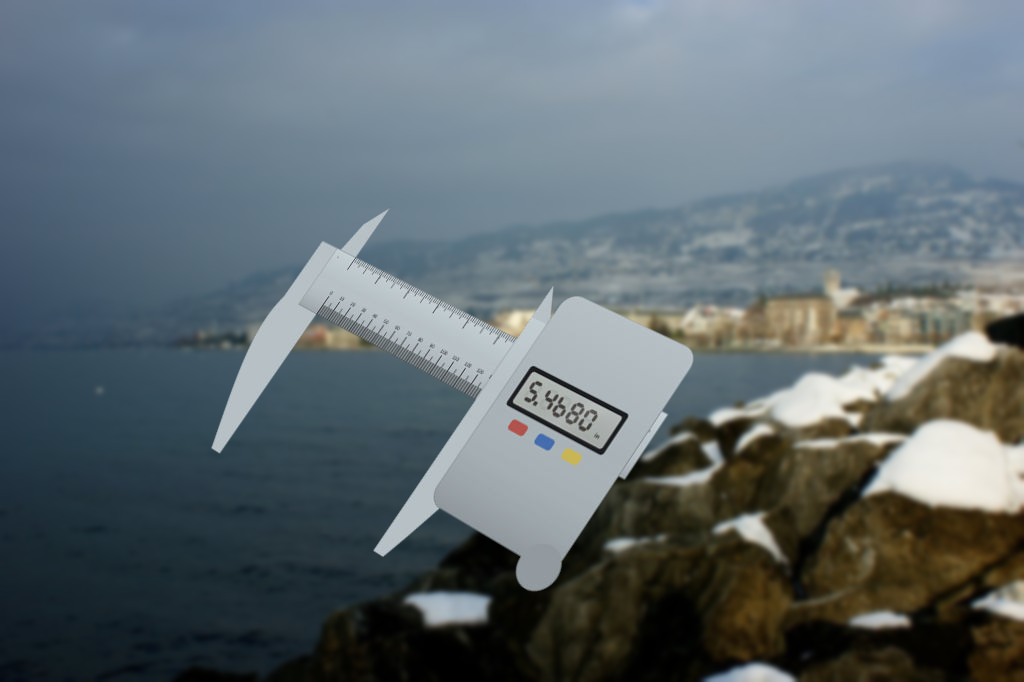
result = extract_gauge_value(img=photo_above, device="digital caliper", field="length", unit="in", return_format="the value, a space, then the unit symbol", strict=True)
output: 5.4680 in
